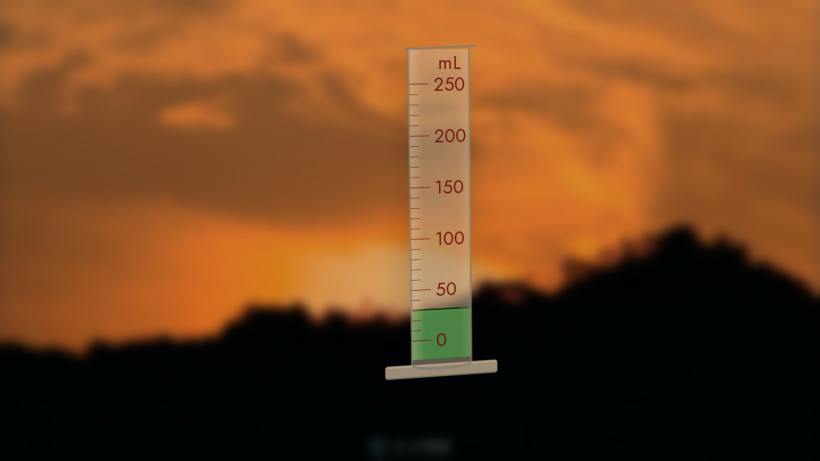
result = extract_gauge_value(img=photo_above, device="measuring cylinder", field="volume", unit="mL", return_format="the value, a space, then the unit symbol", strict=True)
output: 30 mL
